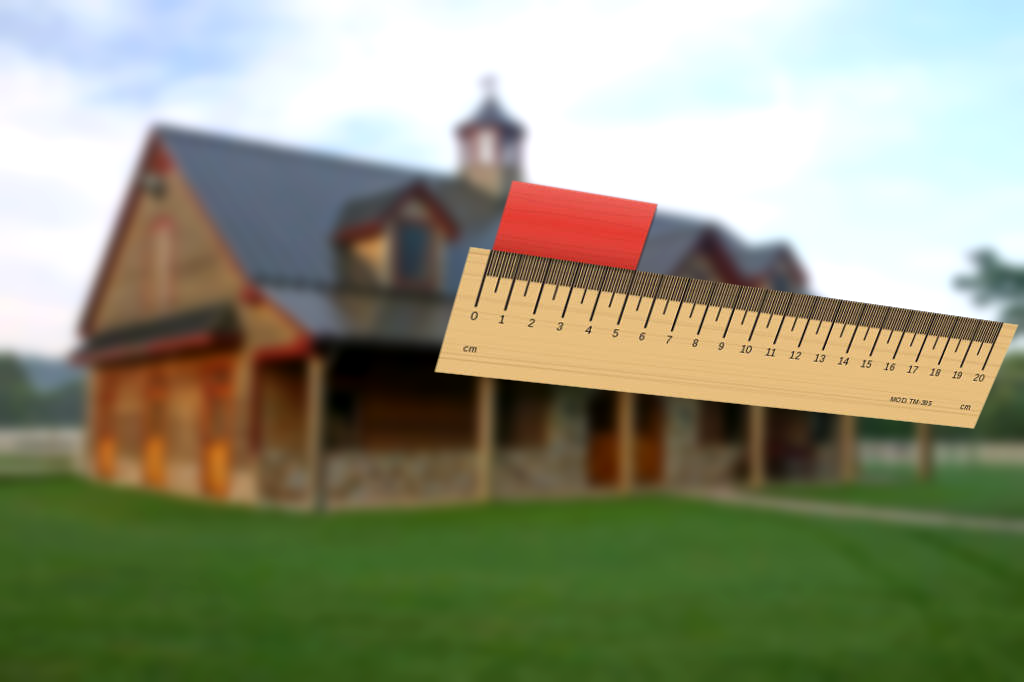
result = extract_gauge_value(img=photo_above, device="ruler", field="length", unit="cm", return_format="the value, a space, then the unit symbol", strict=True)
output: 5 cm
